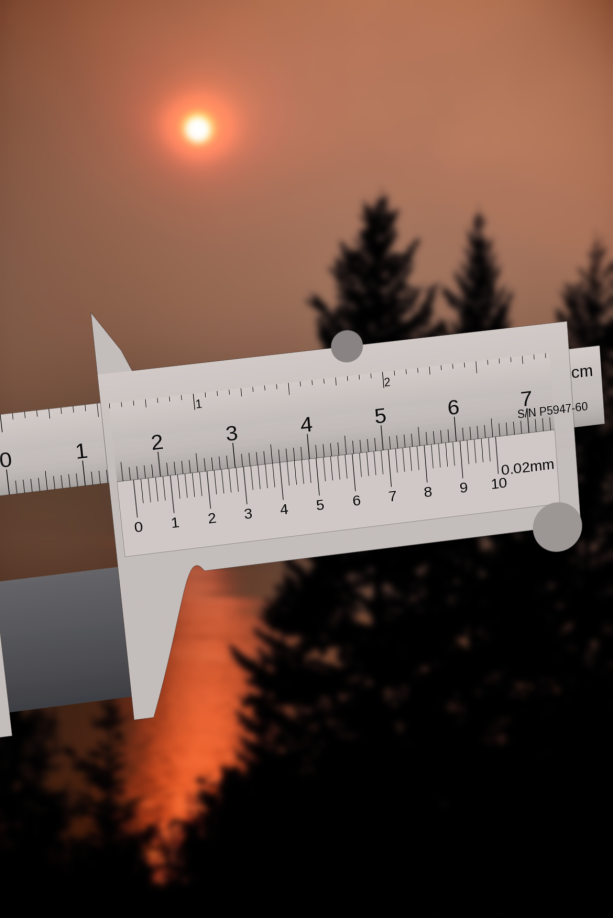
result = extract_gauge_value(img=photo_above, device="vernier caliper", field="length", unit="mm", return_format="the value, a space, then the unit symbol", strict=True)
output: 16.4 mm
